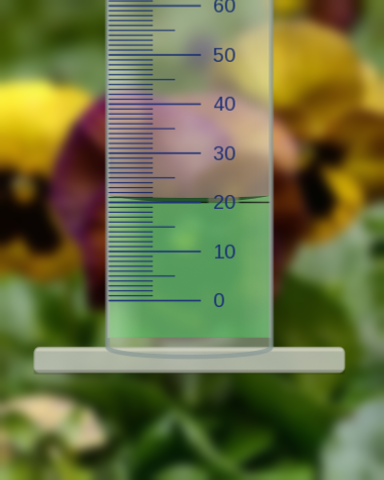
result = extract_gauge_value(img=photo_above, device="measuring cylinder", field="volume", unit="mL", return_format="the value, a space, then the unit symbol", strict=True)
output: 20 mL
